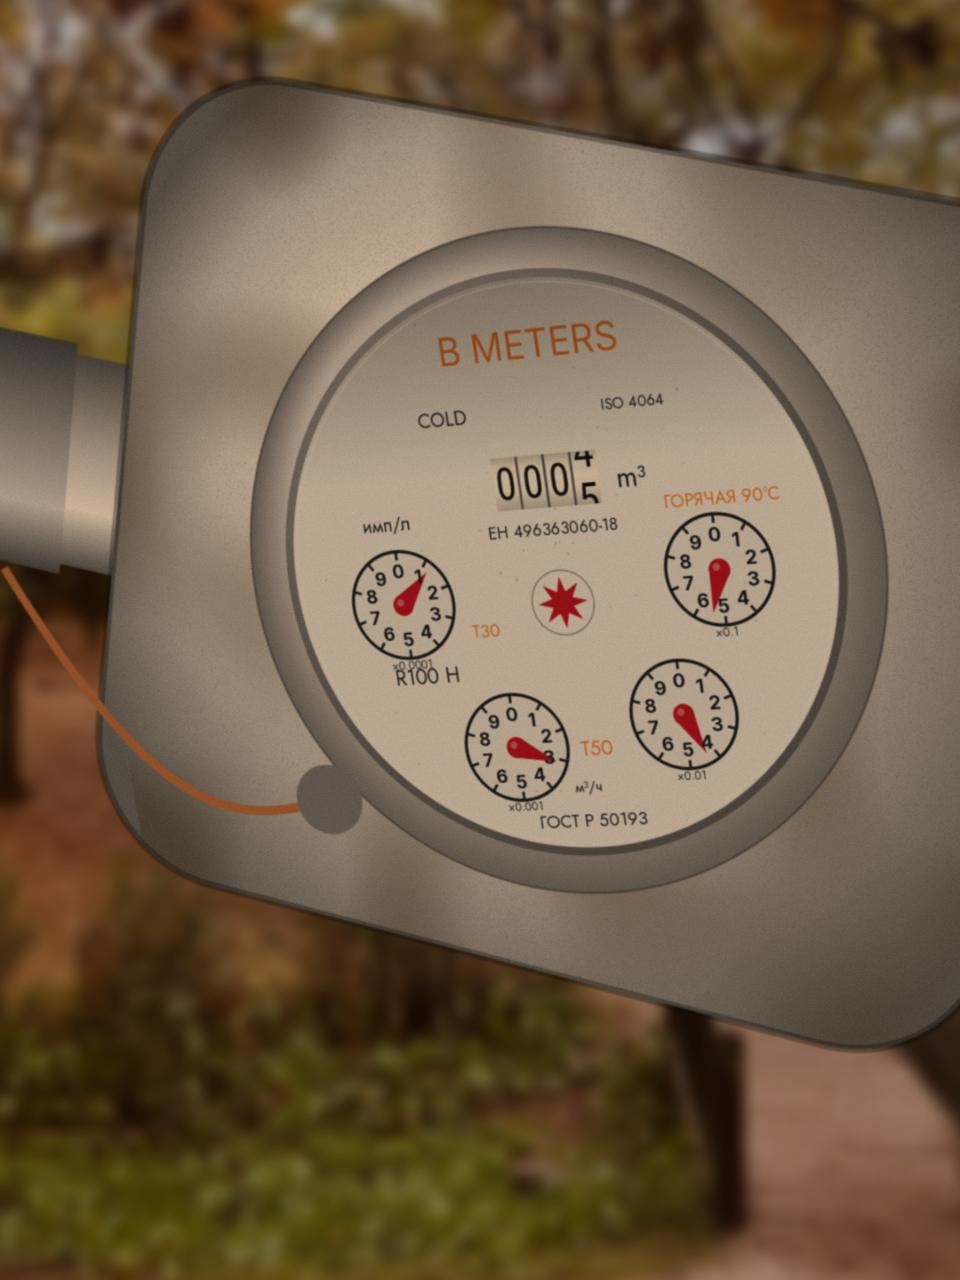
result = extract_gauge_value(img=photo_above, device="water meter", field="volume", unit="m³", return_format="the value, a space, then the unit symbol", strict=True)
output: 4.5431 m³
